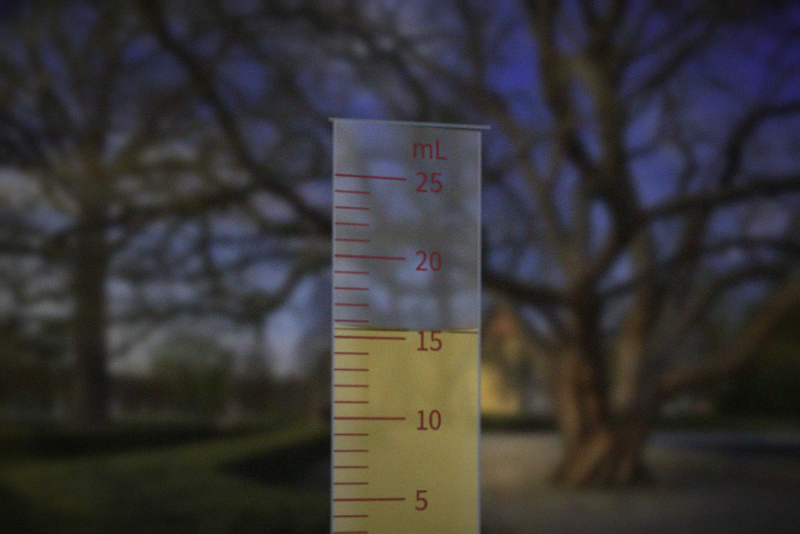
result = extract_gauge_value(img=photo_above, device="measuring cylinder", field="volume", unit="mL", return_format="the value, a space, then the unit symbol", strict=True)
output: 15.5 mL
